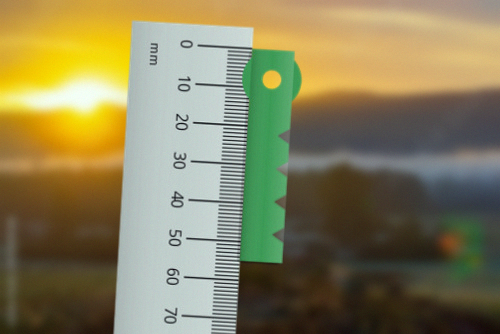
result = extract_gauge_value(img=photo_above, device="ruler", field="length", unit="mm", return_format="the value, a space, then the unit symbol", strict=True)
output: 55 mm
